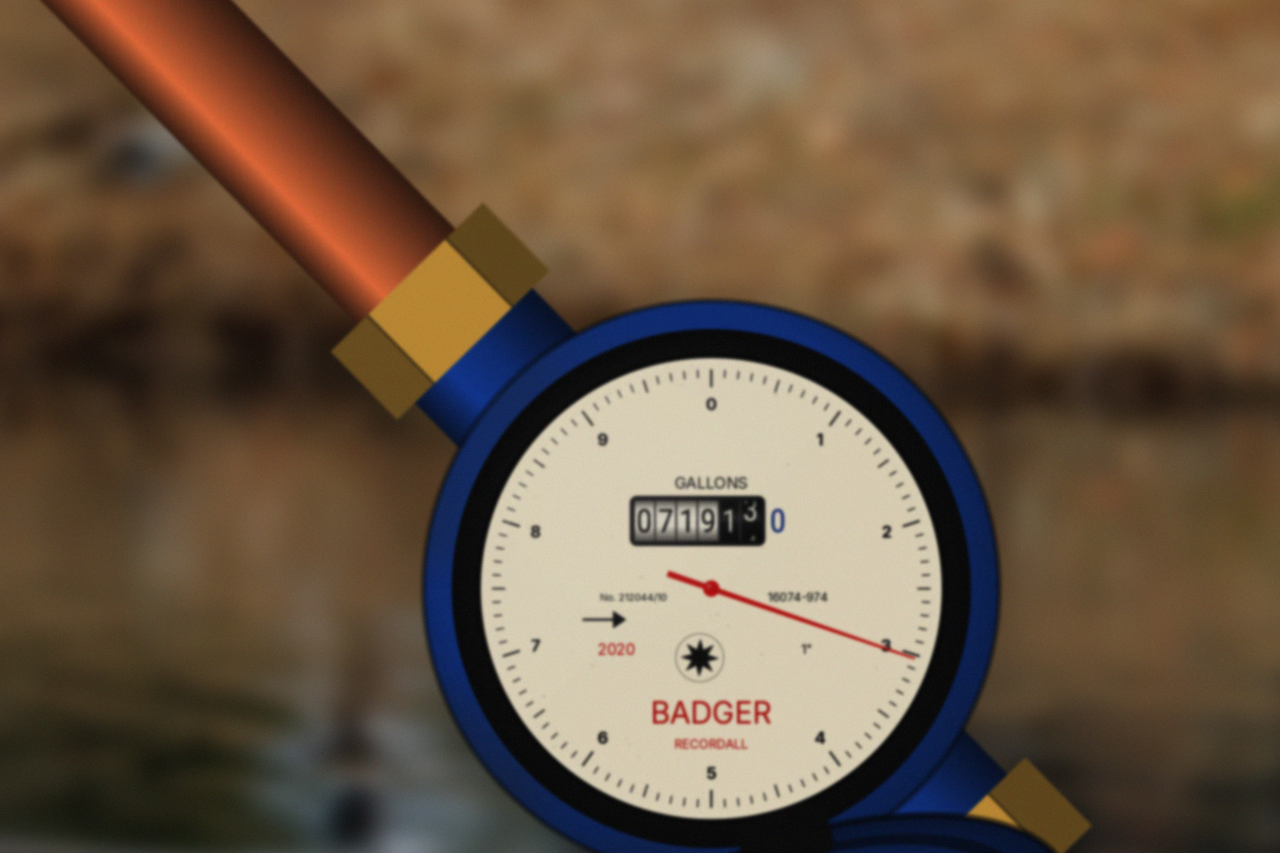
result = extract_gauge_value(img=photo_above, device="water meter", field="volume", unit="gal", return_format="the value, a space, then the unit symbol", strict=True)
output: 719133.0 gal
